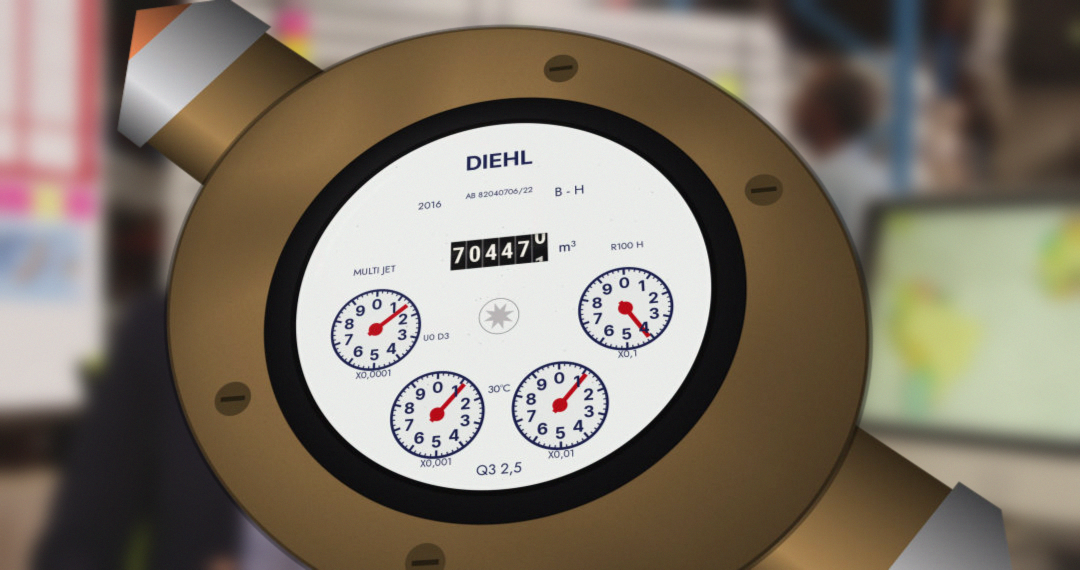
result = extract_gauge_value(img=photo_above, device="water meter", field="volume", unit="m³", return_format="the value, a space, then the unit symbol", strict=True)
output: 704470.4111 m³
